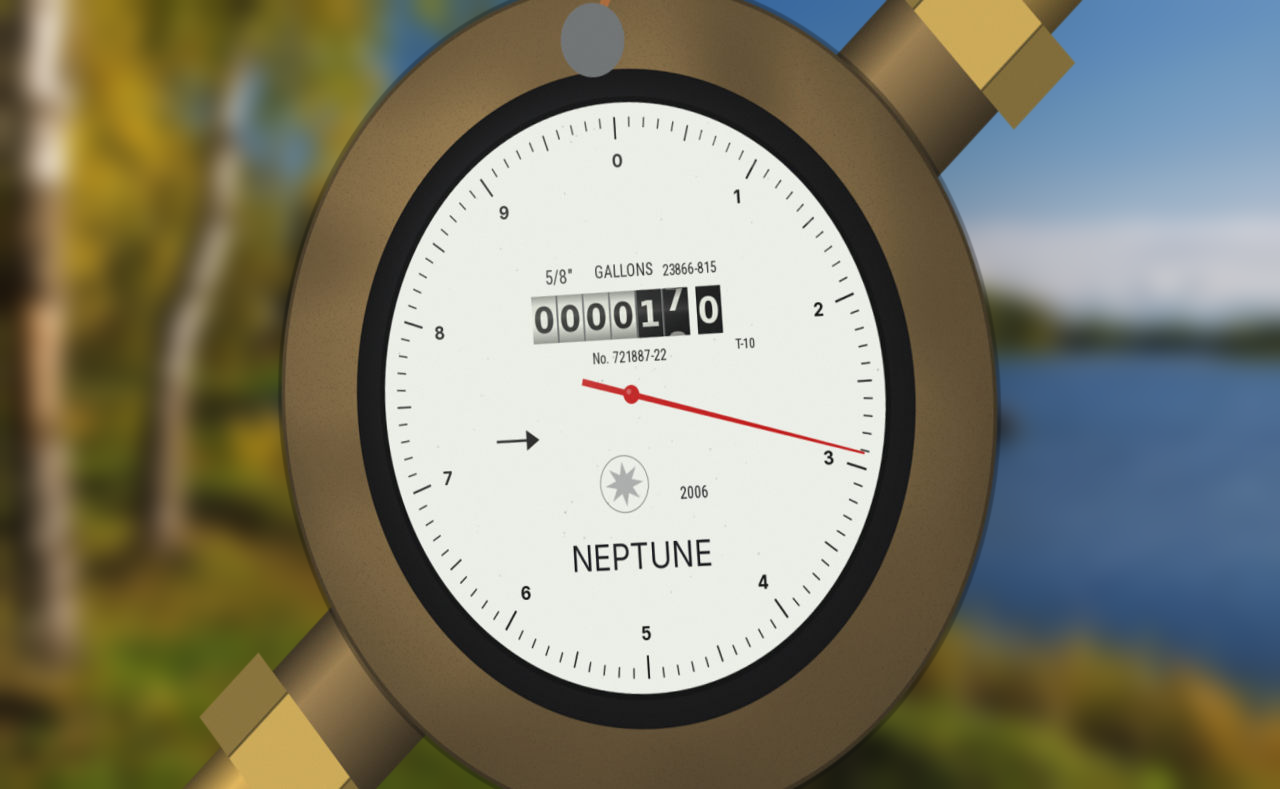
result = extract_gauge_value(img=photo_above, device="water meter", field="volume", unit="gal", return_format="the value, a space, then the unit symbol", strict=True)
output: 172.9 gal
